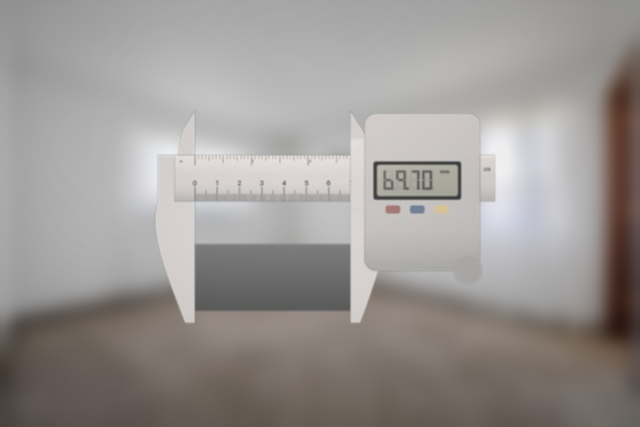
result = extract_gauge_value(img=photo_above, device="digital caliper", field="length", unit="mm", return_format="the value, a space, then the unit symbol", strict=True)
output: 69.70 mm
